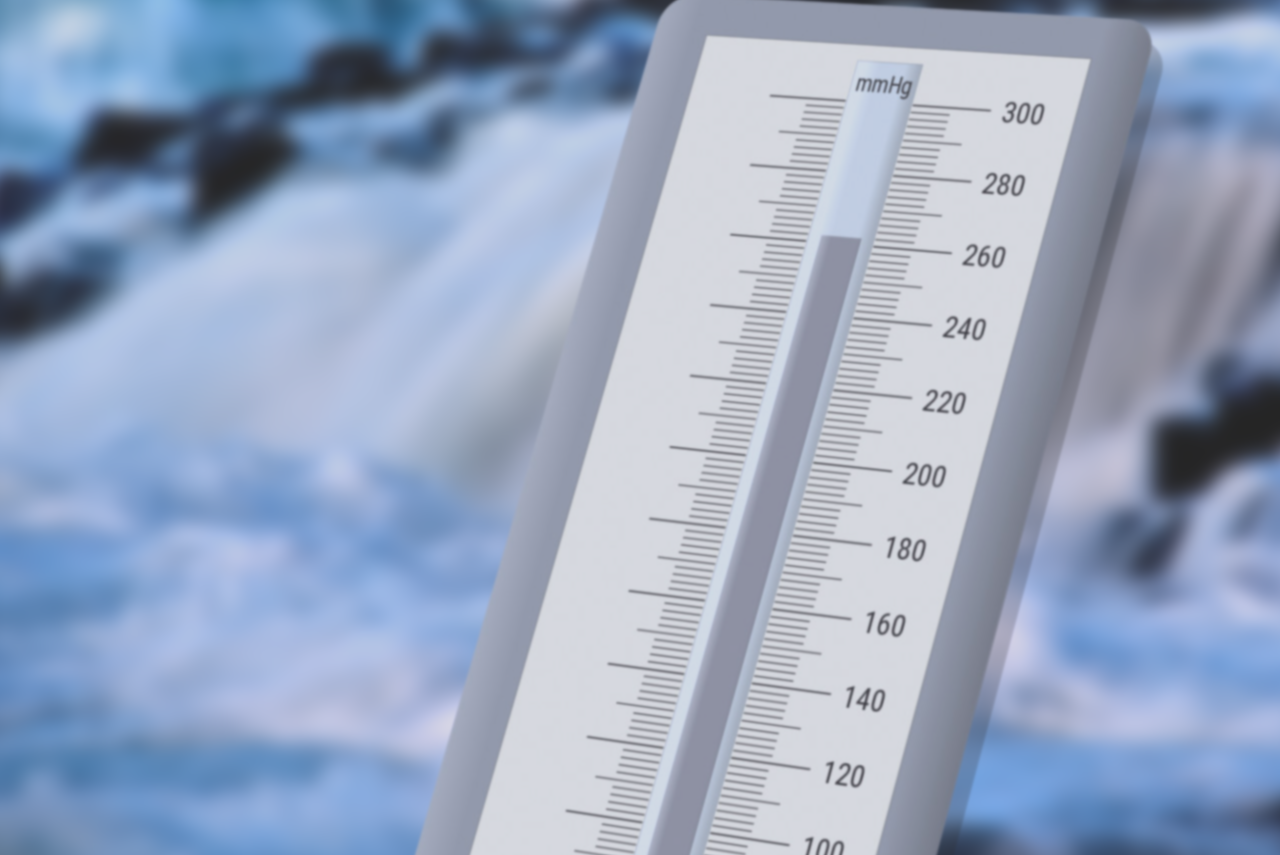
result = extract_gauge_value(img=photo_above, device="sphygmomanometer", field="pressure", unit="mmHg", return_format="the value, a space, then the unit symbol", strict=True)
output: 262 mmHg
